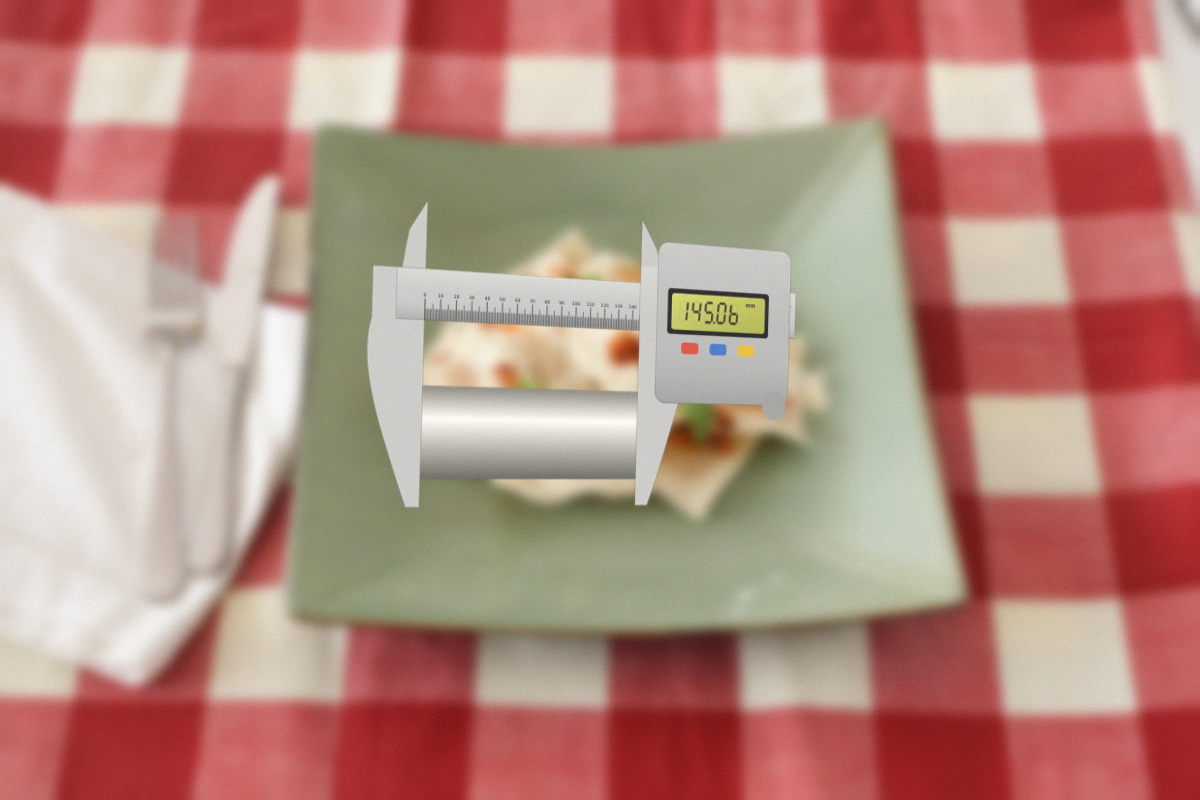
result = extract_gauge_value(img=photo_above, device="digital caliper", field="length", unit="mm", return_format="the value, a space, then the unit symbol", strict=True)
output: 145.06 mm
